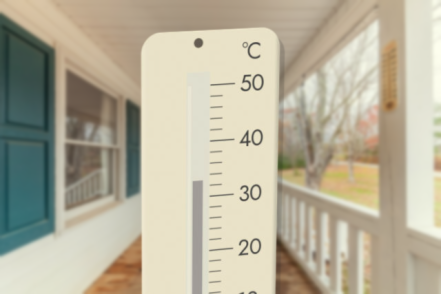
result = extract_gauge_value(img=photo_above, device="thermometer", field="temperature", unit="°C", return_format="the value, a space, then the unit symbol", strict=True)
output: 33 °C
